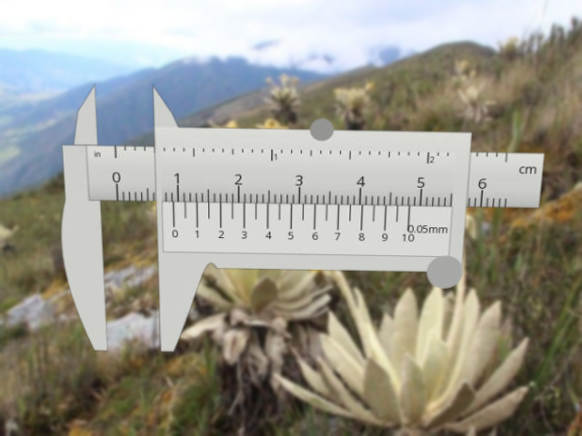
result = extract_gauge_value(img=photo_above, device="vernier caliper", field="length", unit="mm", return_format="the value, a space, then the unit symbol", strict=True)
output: 9.2 mm
